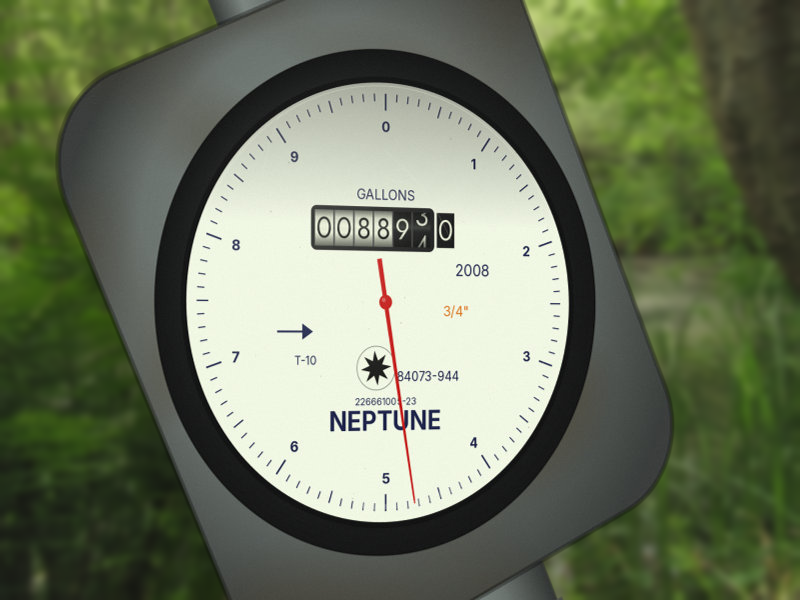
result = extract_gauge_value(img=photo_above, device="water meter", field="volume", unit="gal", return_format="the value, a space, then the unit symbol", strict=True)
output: 88934.7 gal
